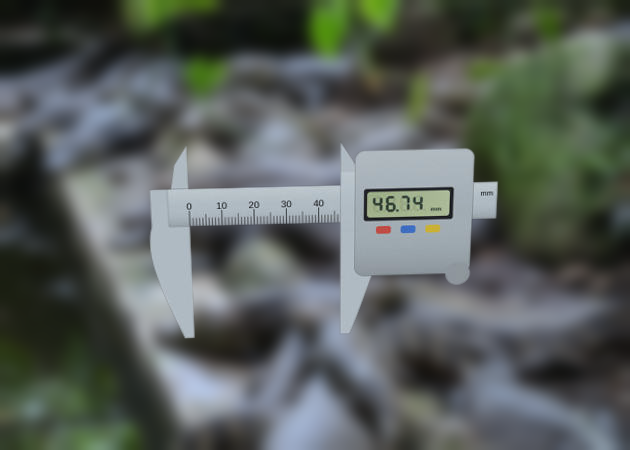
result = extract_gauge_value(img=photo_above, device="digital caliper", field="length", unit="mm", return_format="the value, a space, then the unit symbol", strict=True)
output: 46.74 mm
